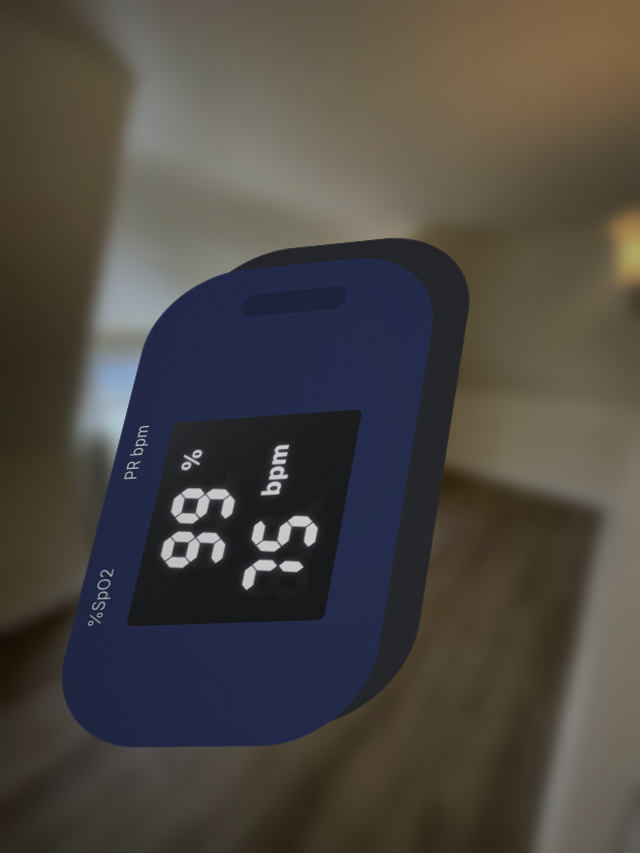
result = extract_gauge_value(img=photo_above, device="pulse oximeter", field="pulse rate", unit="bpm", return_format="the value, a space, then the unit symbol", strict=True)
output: 75 bpm
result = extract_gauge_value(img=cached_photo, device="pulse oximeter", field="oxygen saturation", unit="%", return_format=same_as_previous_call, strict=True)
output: 99 %
